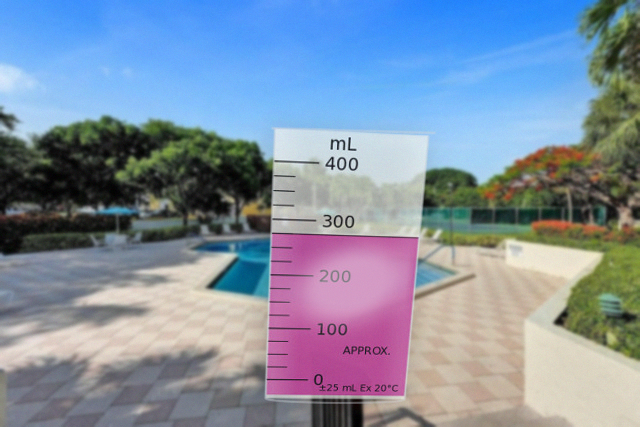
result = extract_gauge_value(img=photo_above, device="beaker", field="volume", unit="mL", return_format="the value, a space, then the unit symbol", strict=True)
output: 275 mL
